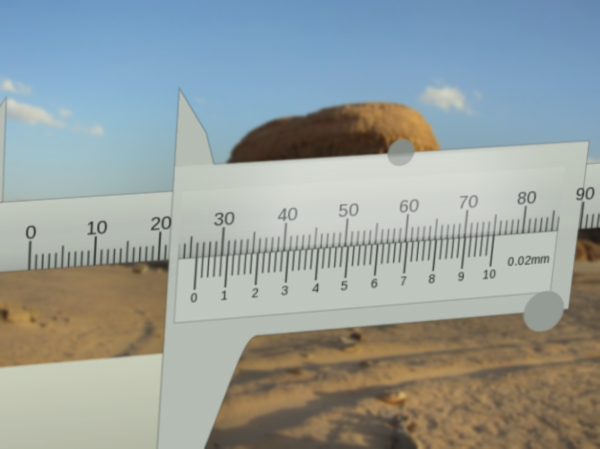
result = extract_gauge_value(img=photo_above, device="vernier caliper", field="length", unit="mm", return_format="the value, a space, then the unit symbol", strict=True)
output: 26.0 mm
